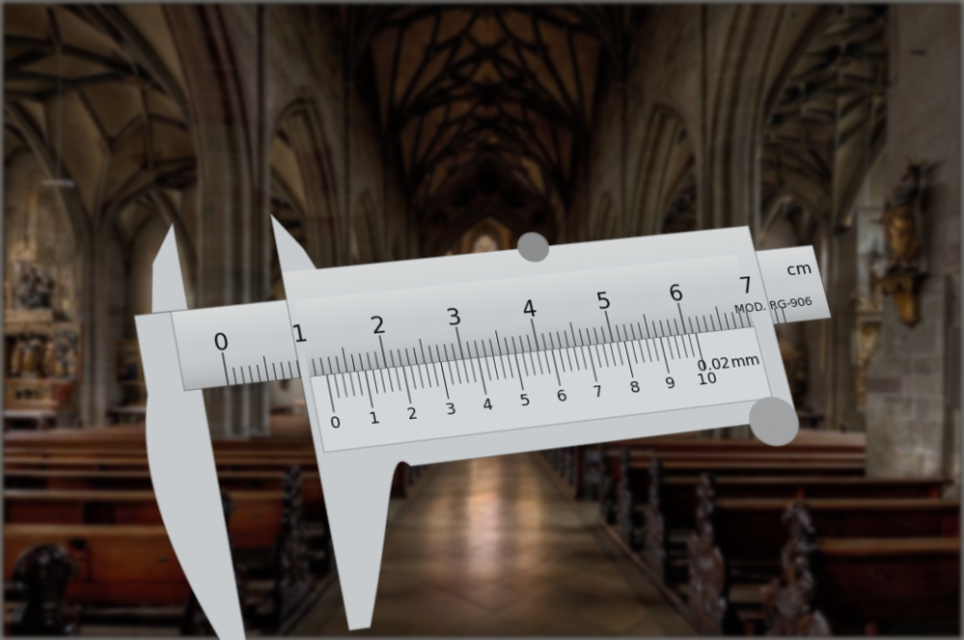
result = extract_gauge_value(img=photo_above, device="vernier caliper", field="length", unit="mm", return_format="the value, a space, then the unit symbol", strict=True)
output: 12.4 mm
